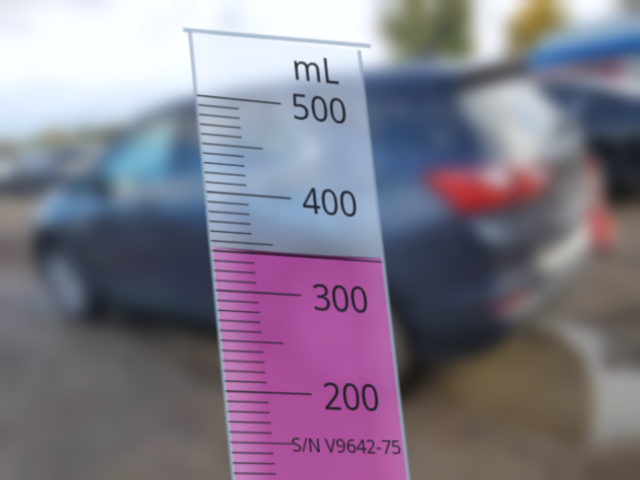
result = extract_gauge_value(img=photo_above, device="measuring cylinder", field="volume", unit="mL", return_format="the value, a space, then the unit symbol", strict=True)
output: 340 mL
